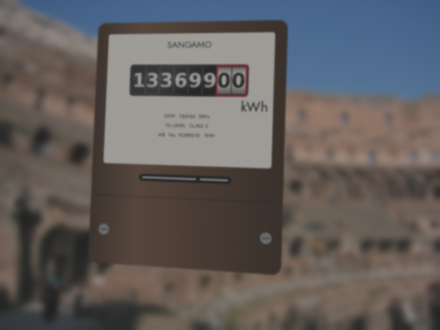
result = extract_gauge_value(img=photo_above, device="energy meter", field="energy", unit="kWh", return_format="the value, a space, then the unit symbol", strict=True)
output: 133699.00 kWh
